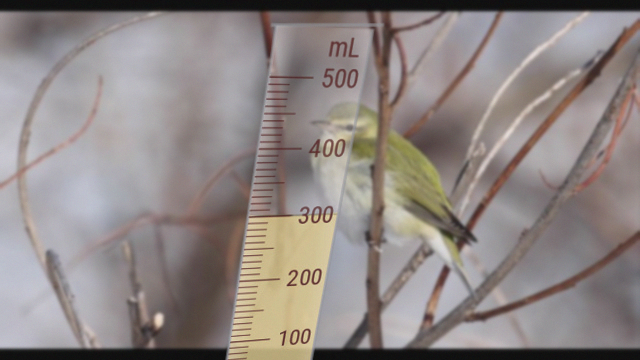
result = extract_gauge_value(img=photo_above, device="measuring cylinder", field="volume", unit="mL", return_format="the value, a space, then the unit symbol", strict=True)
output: 300 mL
